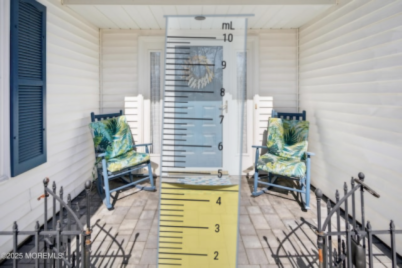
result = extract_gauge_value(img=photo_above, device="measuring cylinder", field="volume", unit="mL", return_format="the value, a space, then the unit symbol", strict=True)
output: 4.4 mL
